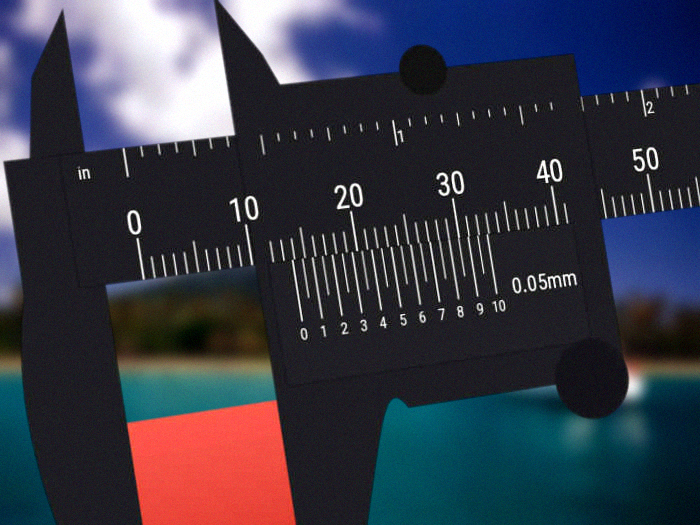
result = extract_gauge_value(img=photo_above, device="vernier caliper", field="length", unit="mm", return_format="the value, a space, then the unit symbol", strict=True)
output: 13.8 mm
